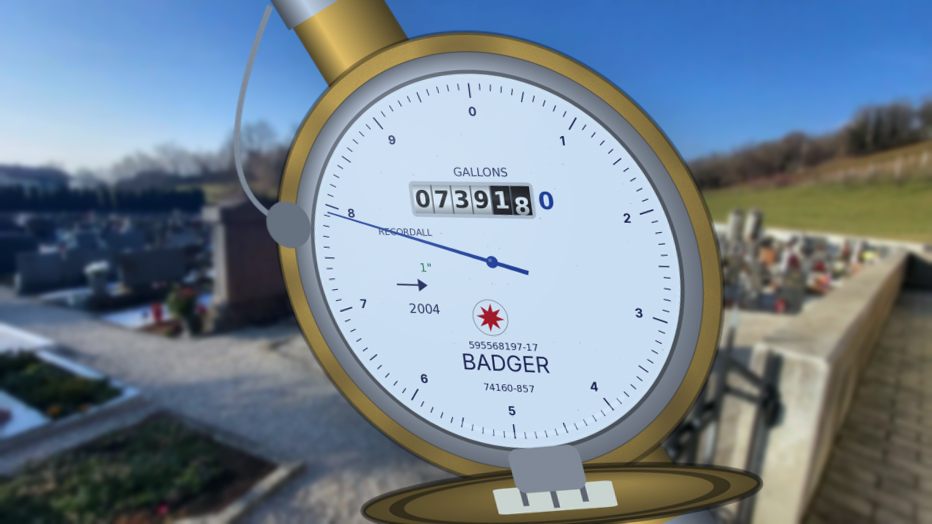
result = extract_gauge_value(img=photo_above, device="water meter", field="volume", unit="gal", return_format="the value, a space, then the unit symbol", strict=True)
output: 739177.9 gal
